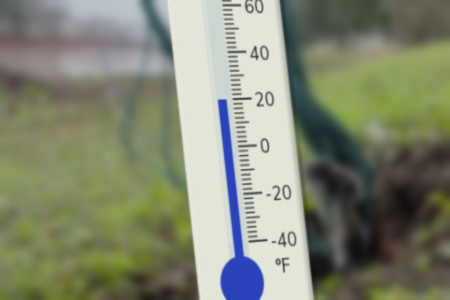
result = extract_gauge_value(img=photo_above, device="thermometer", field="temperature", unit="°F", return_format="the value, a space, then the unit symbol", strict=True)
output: 20 °F
